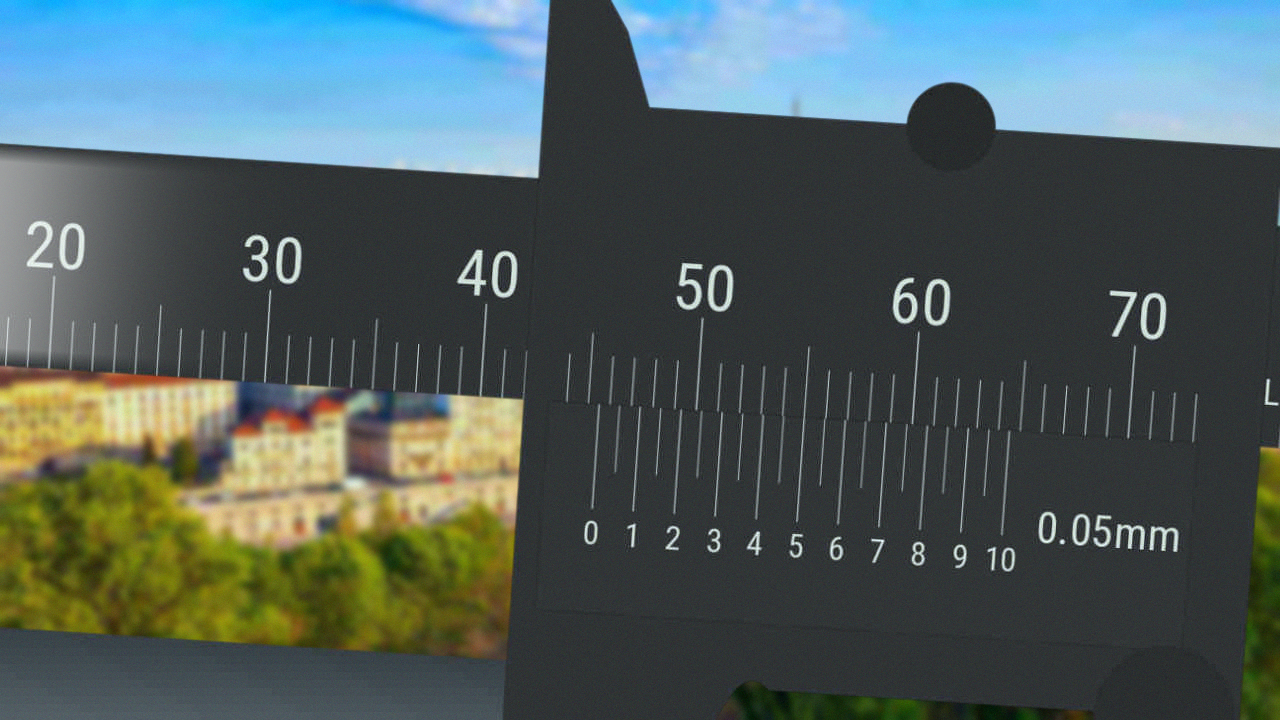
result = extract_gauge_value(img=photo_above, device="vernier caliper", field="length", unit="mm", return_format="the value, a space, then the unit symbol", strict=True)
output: 45.5 mm
